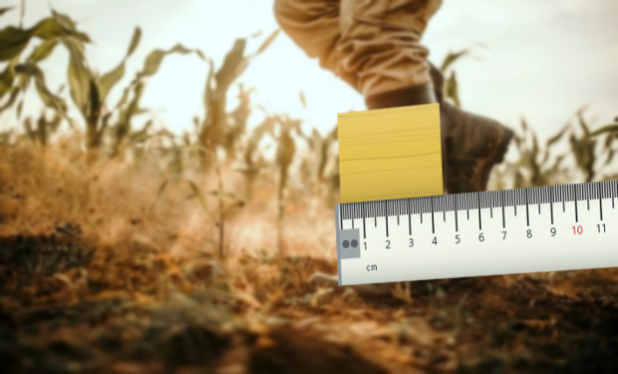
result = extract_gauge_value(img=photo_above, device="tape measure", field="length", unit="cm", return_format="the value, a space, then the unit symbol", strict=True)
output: 4.5 cm
